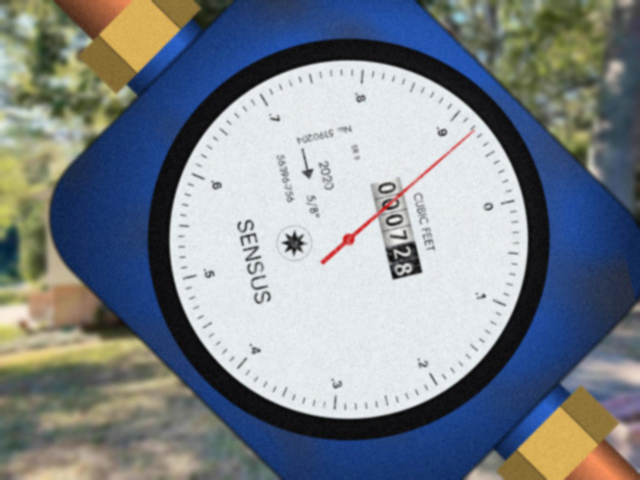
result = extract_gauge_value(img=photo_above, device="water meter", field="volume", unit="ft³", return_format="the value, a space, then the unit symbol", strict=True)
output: 727.92 ft³
